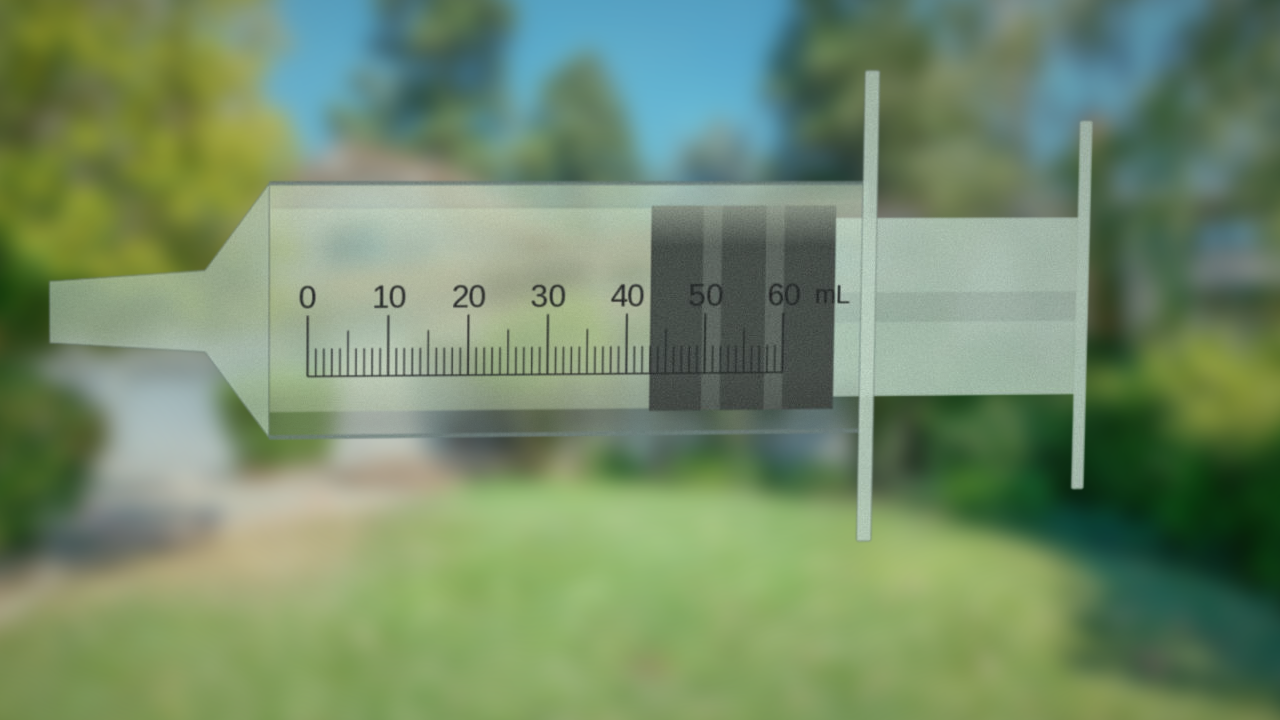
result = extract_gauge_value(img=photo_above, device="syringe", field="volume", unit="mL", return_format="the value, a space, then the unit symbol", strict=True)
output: 43 mL
